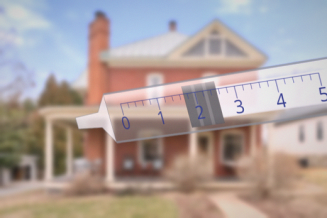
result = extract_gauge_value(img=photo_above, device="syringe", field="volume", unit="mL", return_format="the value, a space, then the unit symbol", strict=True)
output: 1.7 mL
